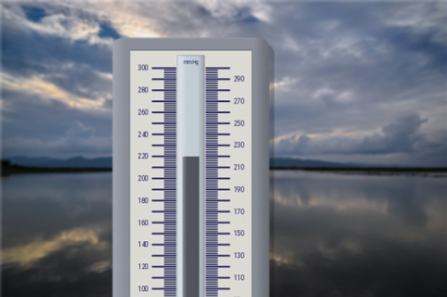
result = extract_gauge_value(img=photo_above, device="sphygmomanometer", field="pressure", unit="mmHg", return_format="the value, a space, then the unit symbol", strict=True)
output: 220 mmHg
